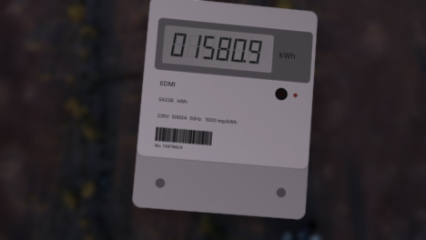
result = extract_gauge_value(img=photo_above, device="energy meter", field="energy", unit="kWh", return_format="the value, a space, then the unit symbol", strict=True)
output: 1580.9 kWh
